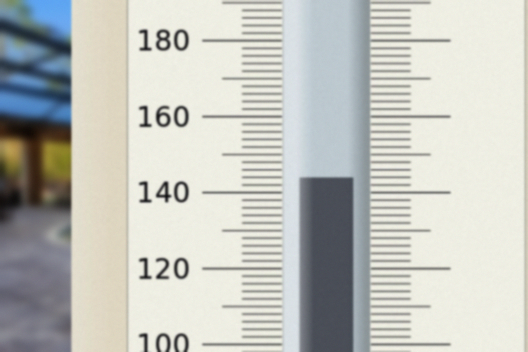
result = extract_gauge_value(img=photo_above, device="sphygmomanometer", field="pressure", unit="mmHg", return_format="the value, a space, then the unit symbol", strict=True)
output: 144 mmHg
